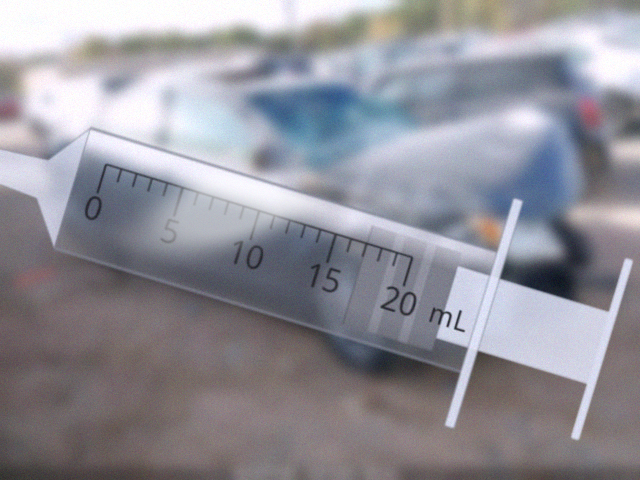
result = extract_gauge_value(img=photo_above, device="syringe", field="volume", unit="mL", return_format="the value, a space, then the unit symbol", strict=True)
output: 17 mL
